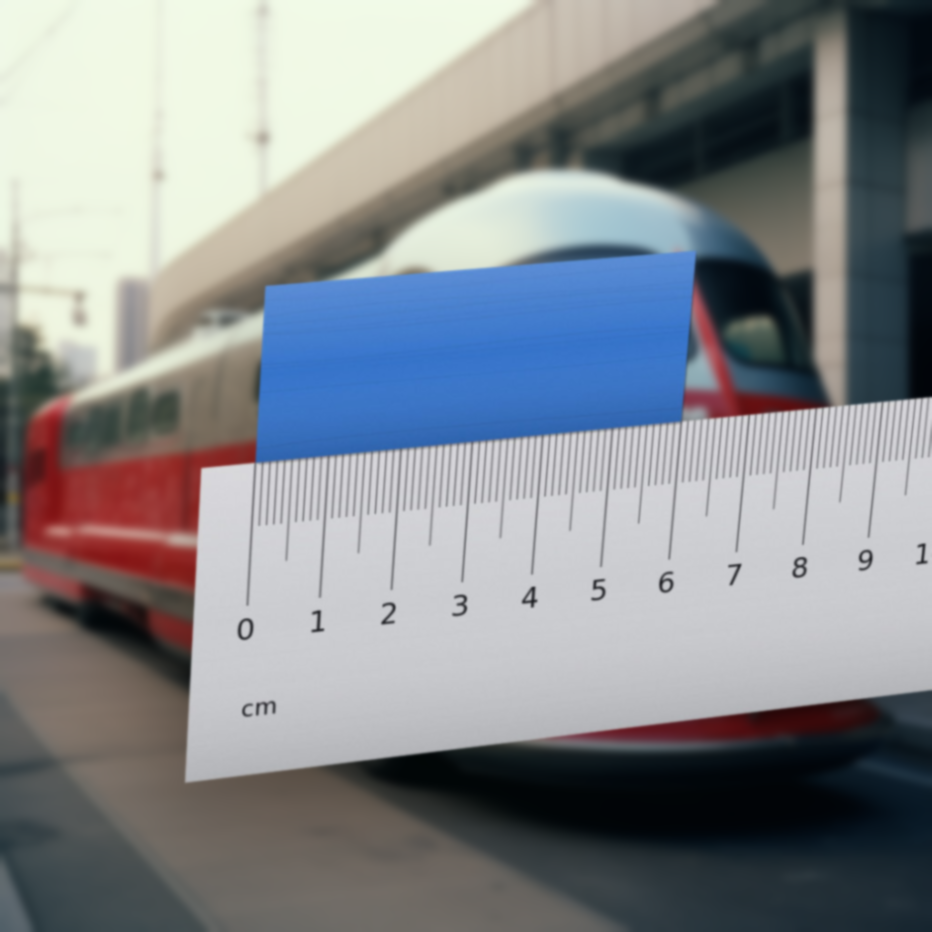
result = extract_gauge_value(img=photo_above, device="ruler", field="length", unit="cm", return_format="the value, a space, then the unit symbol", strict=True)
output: 6 cm
